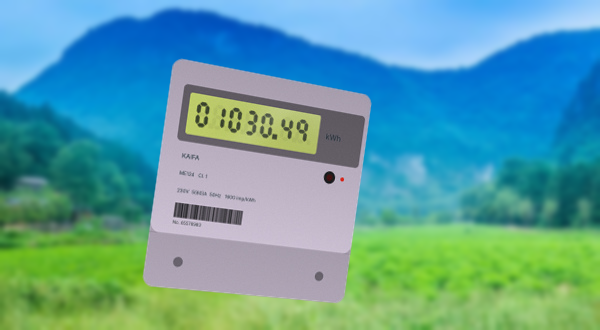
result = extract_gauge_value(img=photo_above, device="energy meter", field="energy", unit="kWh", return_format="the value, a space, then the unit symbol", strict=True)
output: 1030.49 kWh
